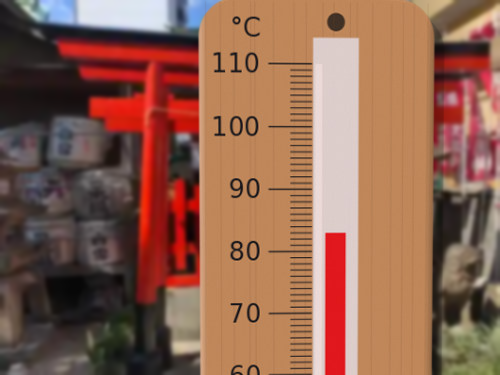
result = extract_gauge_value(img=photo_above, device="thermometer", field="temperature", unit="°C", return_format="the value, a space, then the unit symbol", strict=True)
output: 83 °C
